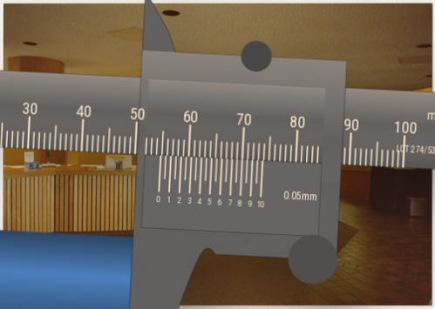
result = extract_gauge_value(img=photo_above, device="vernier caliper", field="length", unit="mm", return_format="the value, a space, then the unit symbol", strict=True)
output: 54.8 mm
